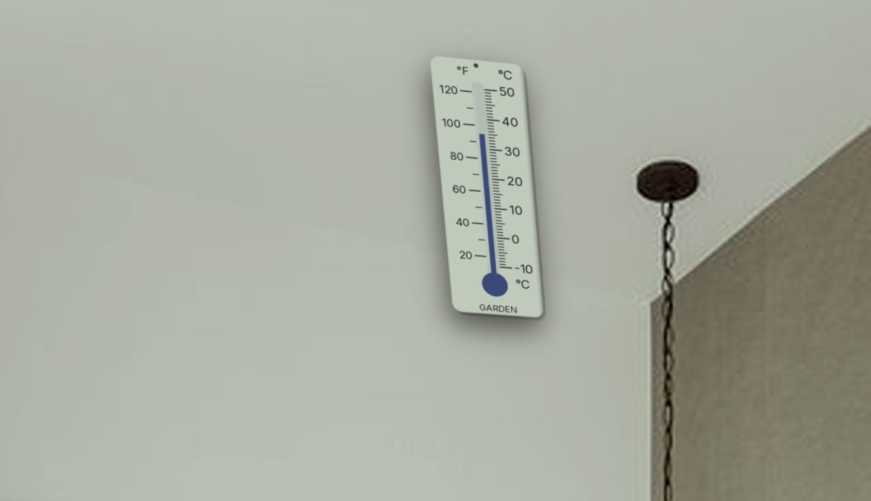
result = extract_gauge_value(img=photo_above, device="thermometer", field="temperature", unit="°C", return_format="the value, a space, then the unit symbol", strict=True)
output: 35 °C
